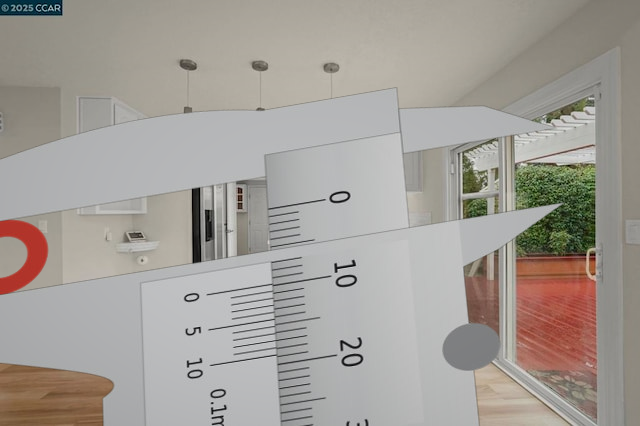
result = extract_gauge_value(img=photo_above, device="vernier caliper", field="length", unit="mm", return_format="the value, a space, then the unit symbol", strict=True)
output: 9.8 mm
